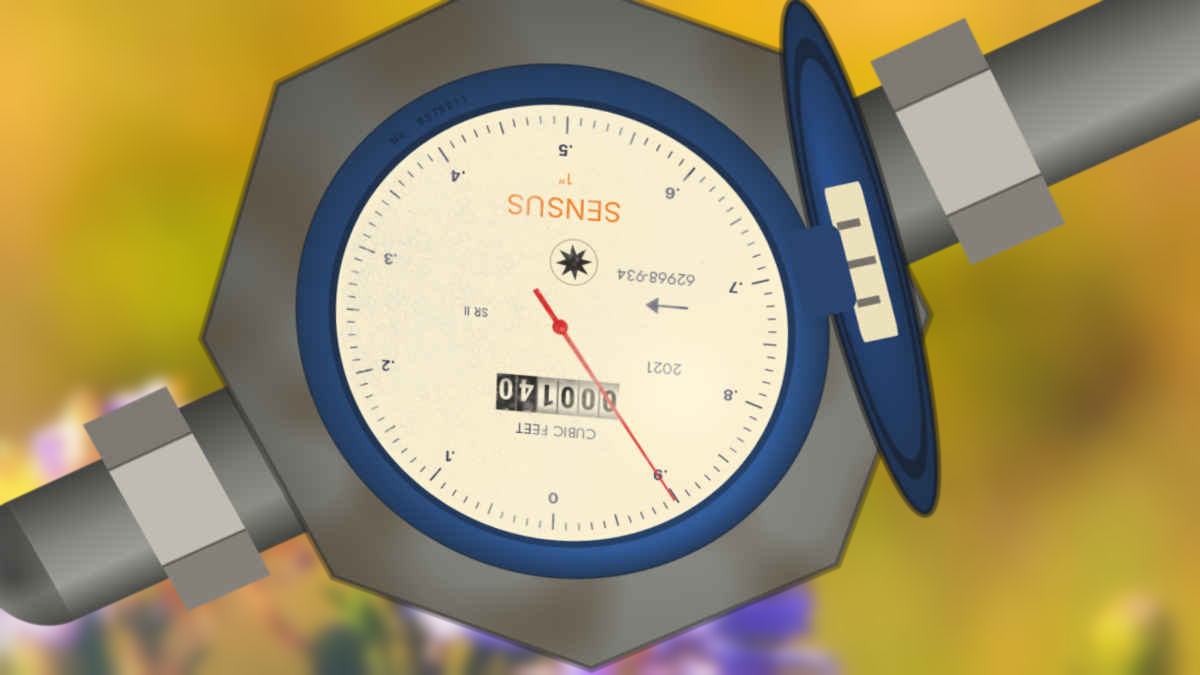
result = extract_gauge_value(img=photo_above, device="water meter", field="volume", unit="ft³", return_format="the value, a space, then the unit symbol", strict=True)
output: 139.90 ft³
